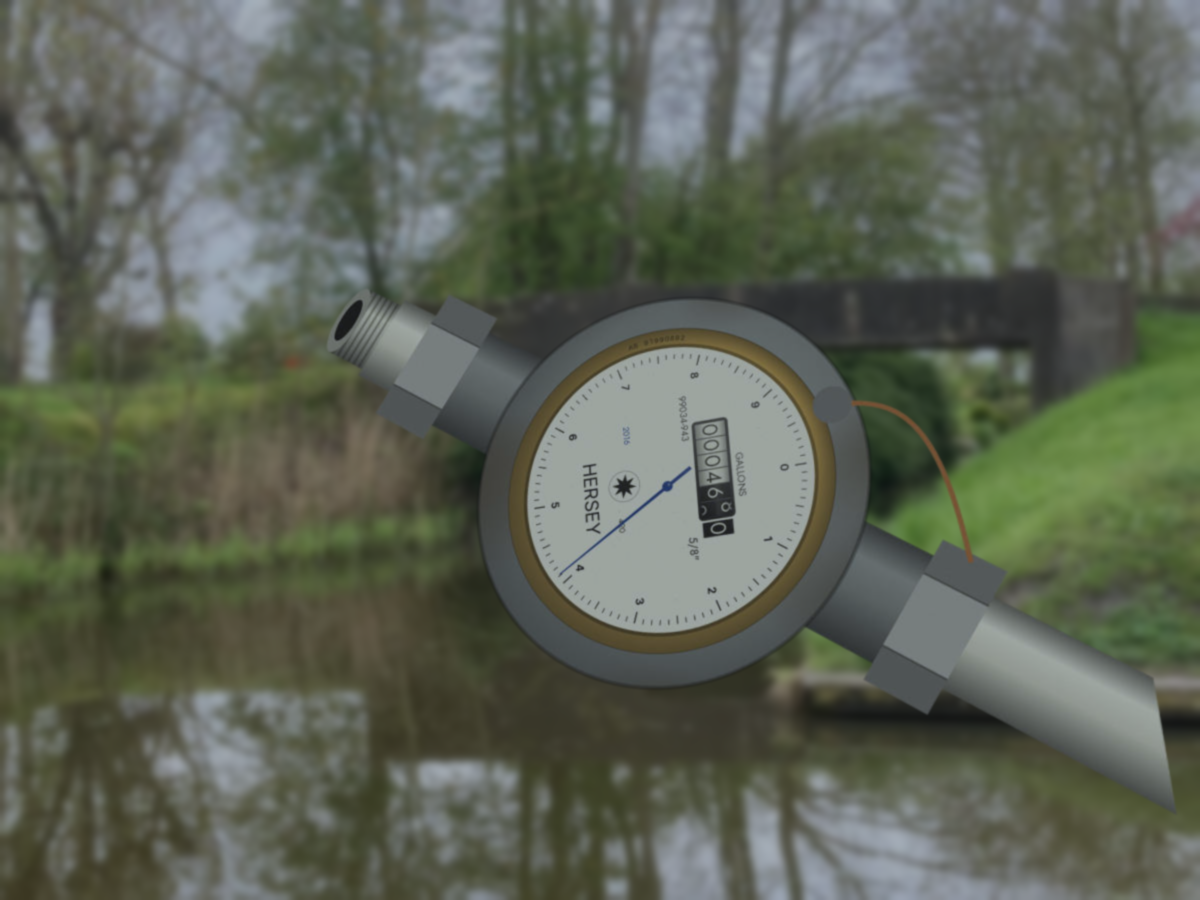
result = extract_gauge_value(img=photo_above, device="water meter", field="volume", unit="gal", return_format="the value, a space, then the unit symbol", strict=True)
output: 4684.1 gal
